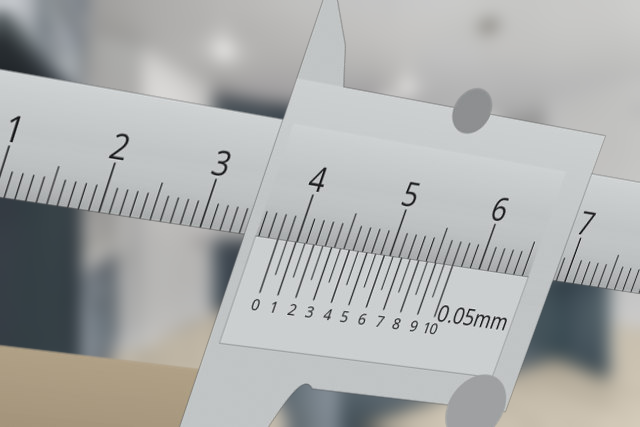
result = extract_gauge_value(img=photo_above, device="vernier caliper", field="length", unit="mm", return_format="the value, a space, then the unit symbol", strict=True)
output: 38.0 mm
